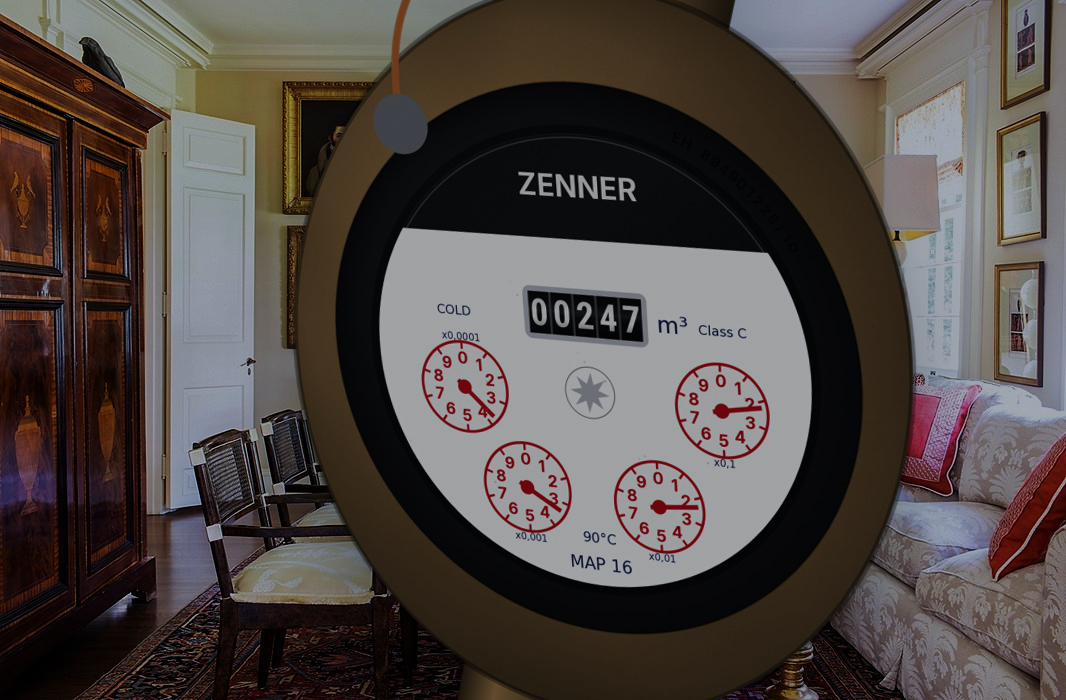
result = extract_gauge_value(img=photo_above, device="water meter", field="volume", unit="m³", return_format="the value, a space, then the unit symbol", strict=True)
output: 247.2233 m³
